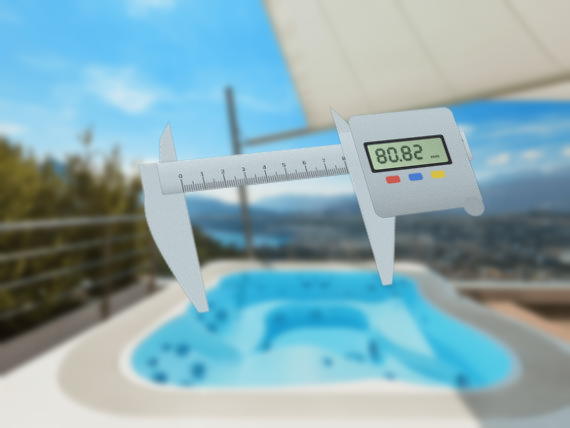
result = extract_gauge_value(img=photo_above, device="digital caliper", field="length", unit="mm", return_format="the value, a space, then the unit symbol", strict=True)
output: 80.82 mm
